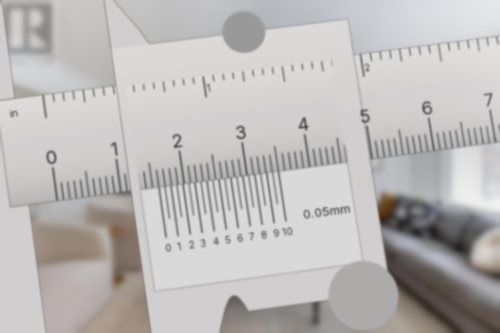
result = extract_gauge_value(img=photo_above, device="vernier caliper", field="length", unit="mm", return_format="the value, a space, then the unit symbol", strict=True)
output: 16.0 mm
